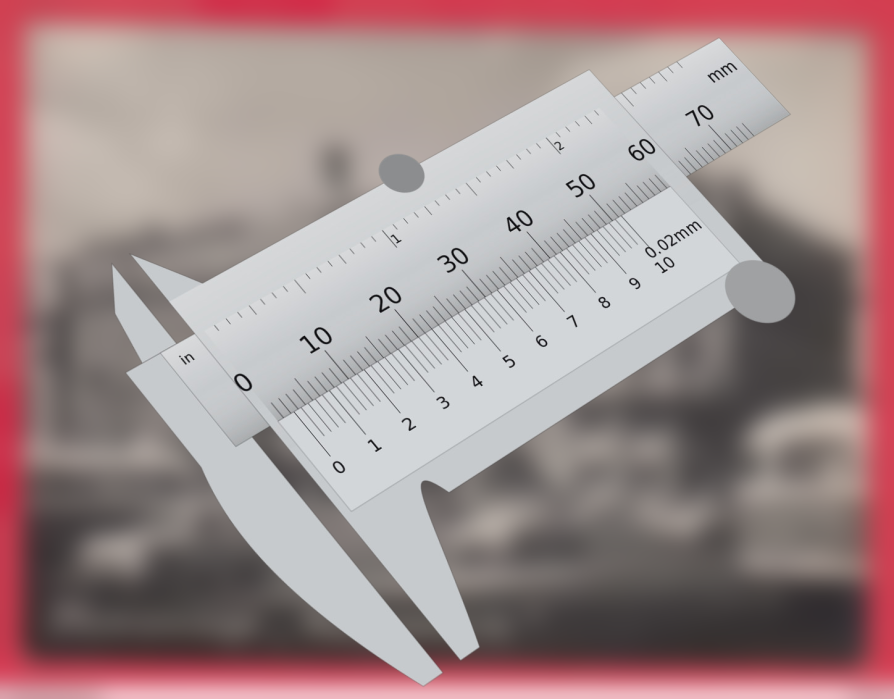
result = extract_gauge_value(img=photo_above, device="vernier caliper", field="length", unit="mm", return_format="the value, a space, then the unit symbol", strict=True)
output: 2.4 mm
